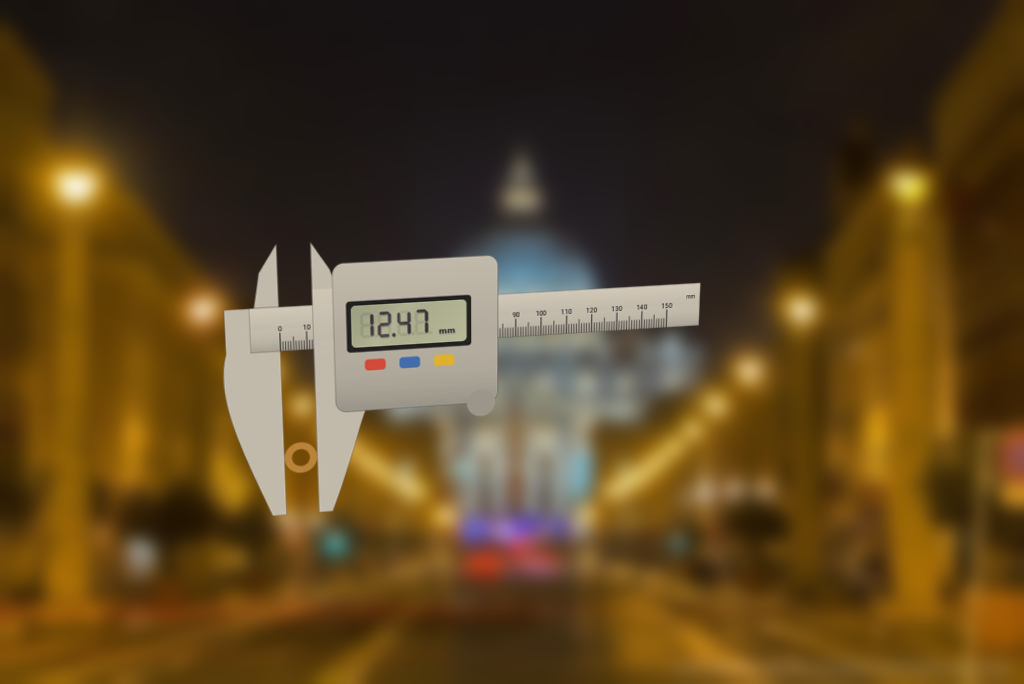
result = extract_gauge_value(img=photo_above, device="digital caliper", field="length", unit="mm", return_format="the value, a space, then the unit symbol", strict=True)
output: 12.47 mm
